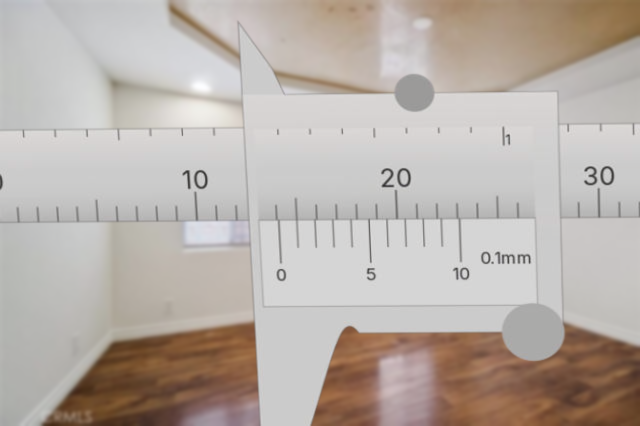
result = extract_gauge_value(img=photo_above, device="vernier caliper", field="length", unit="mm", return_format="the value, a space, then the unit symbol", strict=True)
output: 14.1 mm
